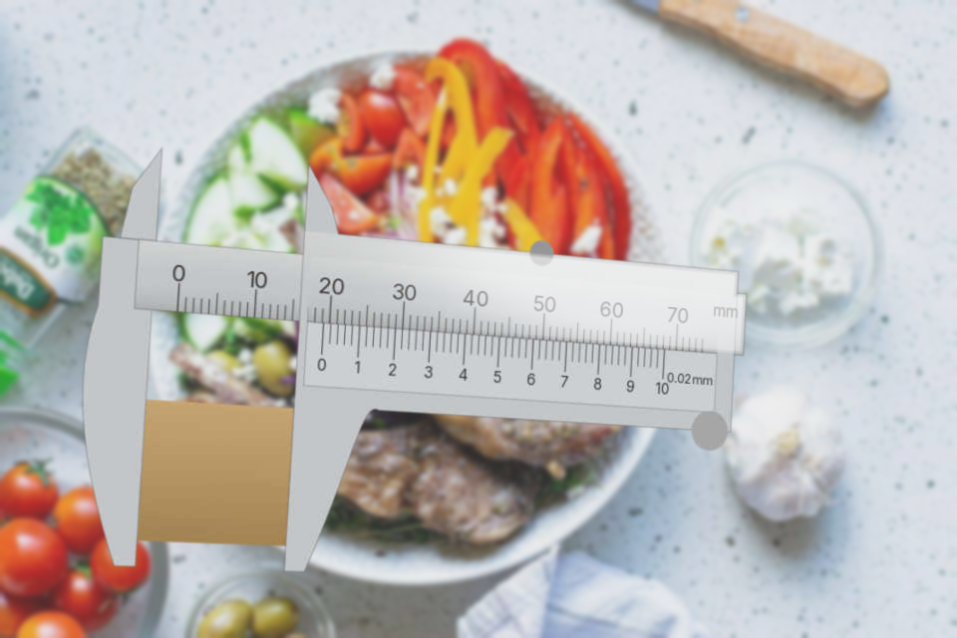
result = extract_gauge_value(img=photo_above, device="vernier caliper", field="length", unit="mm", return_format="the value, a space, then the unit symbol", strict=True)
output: 19.2 mm
